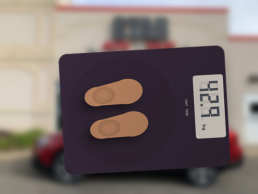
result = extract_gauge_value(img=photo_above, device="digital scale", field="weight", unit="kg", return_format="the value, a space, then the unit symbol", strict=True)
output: 42.9 kg
